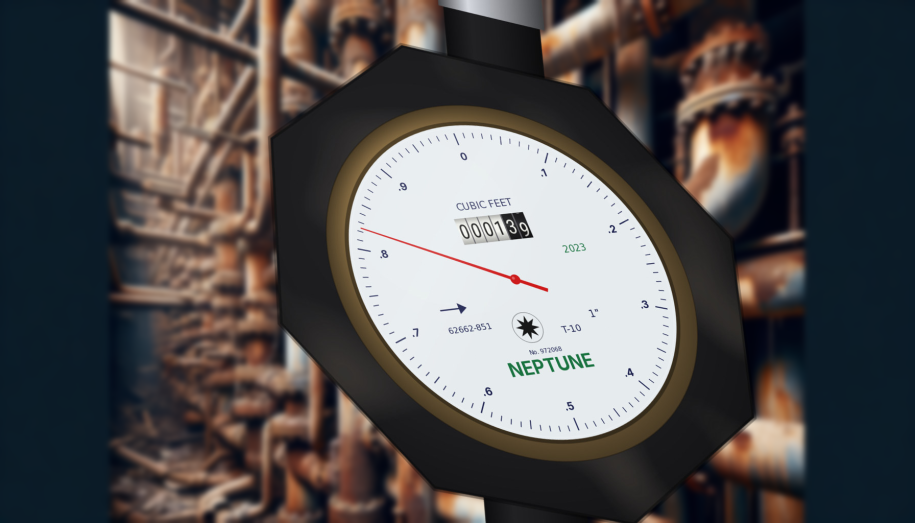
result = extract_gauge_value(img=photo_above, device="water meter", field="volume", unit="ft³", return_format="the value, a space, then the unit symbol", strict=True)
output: 138.82 ft³
